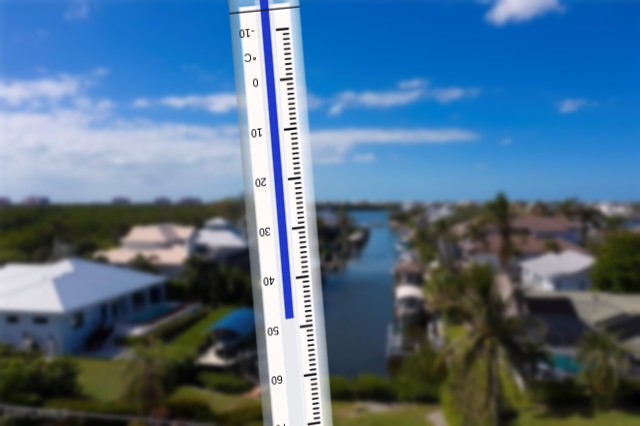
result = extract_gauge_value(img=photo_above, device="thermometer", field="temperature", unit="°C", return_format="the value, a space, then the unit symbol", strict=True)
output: 48 °C
